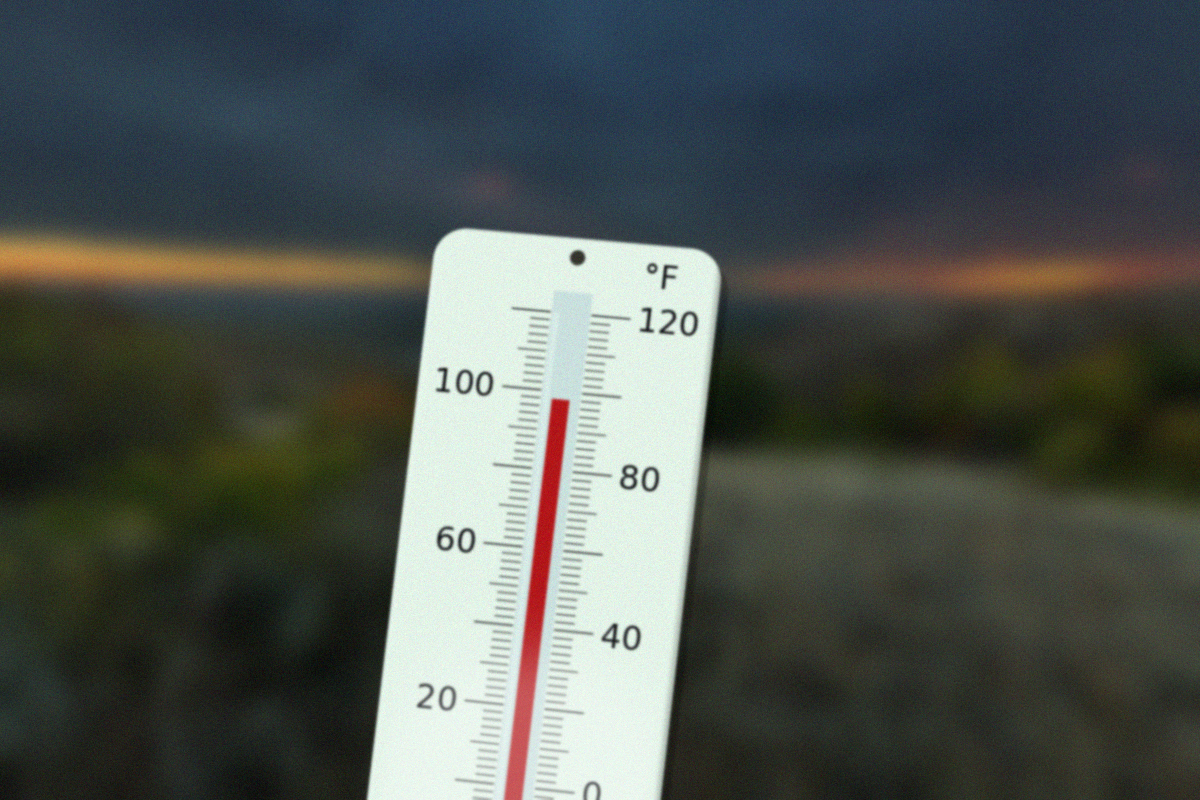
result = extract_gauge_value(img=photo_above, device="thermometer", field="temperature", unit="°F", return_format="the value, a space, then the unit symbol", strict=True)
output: 98 °F
